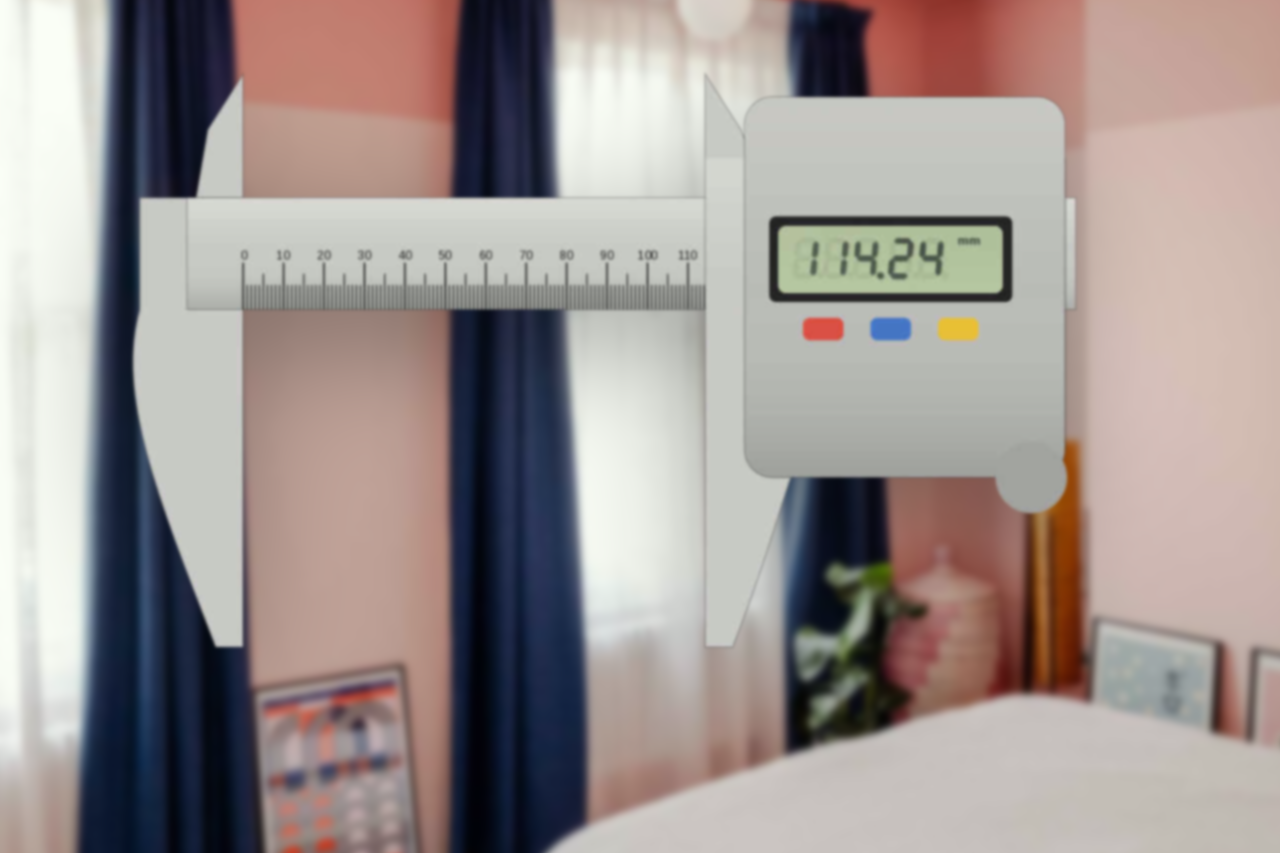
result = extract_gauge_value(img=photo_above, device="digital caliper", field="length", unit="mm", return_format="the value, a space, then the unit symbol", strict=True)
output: 114.24 mm
